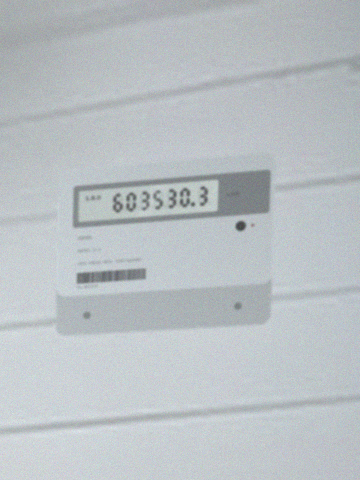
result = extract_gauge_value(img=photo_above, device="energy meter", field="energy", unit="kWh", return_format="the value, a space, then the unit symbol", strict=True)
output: 603530.3 kWh
